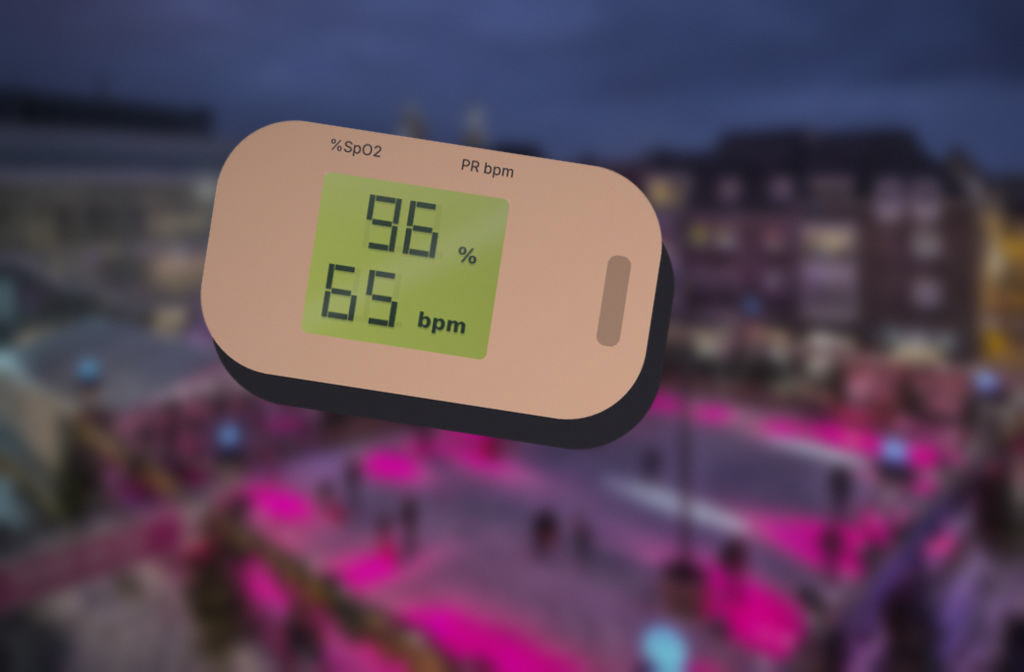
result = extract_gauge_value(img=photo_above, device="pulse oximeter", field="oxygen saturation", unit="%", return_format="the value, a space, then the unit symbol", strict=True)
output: 96 %
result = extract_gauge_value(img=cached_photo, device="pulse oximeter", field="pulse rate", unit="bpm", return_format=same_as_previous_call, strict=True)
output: 65 bpm
